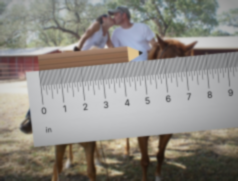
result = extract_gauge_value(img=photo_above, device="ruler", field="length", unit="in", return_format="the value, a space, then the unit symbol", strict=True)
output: 5 in
